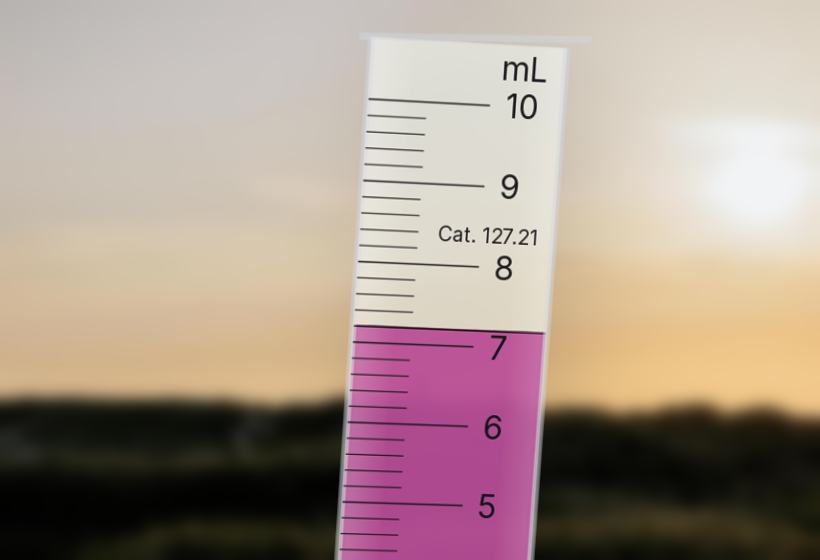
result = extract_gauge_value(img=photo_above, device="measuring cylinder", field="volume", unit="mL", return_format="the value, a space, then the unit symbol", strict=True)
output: 7.2 mL
